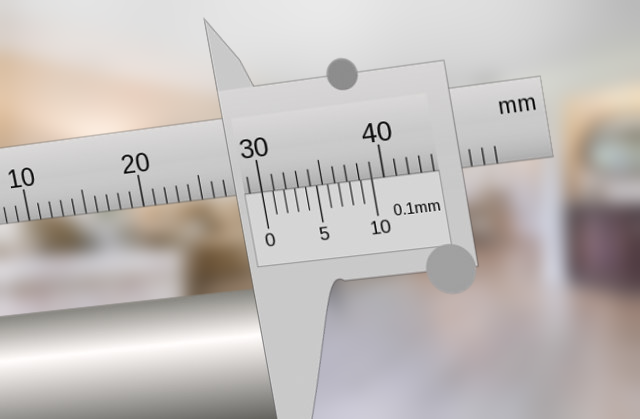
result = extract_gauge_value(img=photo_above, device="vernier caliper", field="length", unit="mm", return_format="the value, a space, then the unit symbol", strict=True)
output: 30.0 mm
